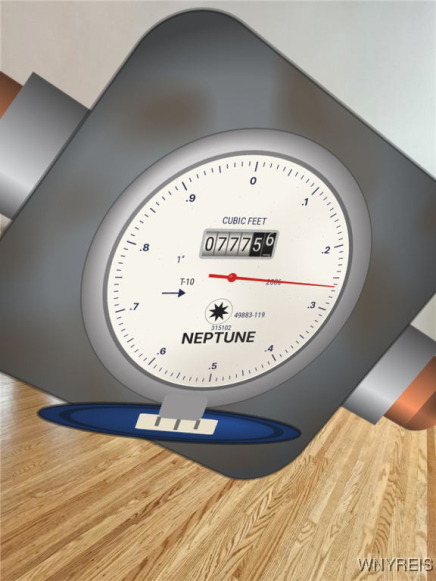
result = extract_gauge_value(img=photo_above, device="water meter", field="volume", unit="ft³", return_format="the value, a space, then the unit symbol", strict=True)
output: 77756.26 ft³
